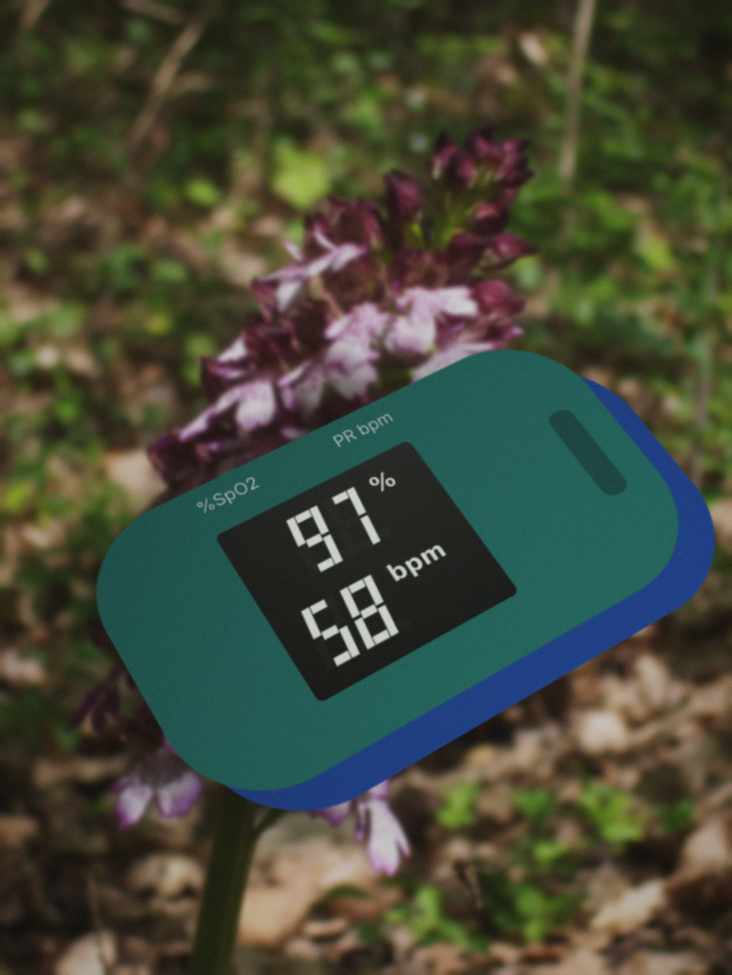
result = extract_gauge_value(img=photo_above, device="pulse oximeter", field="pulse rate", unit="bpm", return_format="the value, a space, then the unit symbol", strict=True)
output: 58 bpm
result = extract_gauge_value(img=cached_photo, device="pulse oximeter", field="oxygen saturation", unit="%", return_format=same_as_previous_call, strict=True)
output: 97 %
